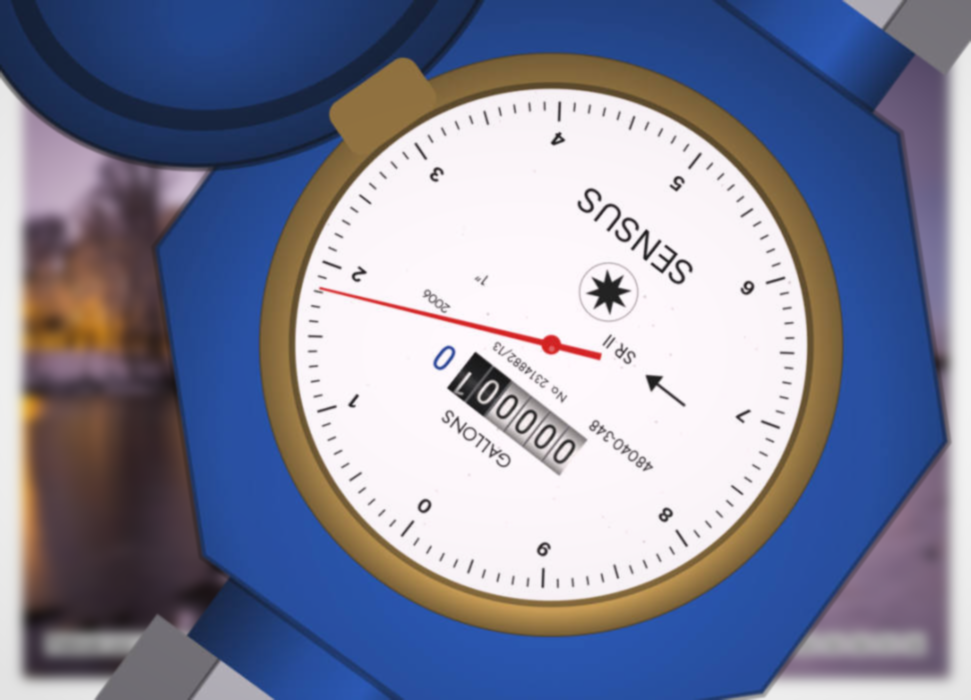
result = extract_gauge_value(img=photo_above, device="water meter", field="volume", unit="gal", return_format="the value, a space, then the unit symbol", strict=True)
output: 11.8 gal
